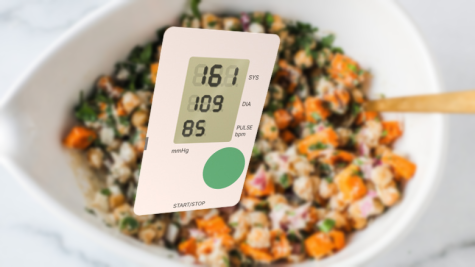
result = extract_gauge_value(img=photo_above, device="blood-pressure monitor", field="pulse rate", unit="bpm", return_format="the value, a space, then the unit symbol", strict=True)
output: 85 bpm
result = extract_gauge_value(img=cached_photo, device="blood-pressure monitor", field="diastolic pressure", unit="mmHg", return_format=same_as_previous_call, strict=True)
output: 109 mmHg
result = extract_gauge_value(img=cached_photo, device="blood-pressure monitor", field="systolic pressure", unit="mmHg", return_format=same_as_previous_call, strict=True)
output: 161 mmHg
